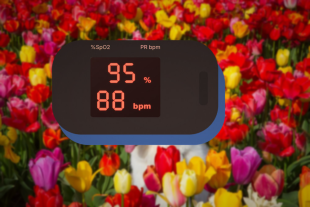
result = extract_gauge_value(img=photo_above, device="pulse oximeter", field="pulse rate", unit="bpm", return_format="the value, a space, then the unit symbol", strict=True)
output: 88 bpm
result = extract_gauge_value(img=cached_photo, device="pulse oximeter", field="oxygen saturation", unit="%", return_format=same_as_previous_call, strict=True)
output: 95 %
